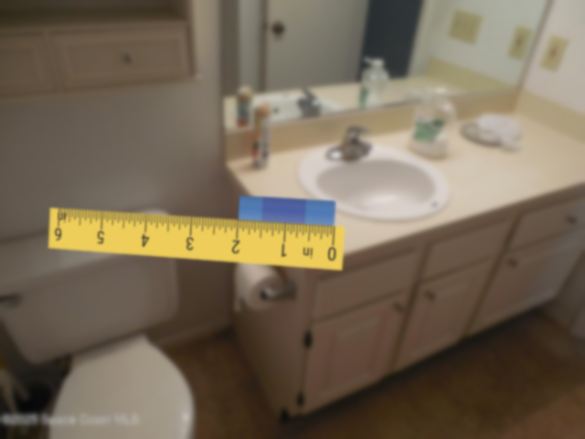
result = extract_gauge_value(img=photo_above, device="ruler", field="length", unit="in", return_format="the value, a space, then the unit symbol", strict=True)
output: 2 in
